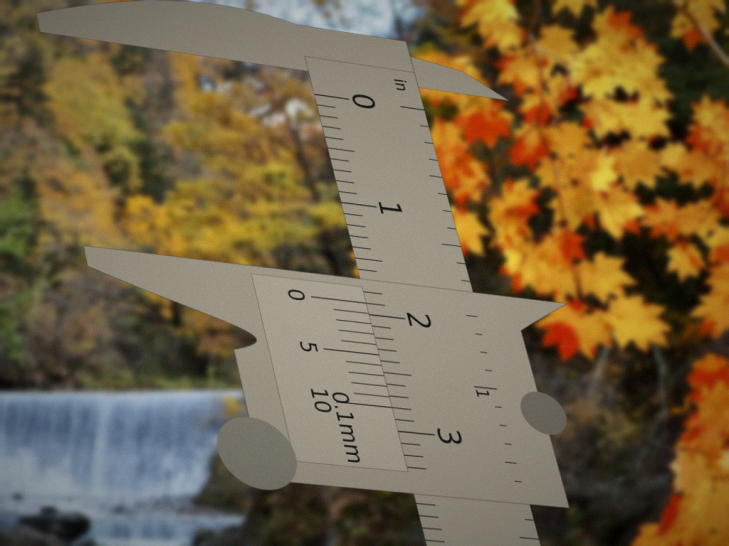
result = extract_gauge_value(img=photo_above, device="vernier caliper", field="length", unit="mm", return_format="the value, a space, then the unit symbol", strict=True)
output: 19.0 mm
